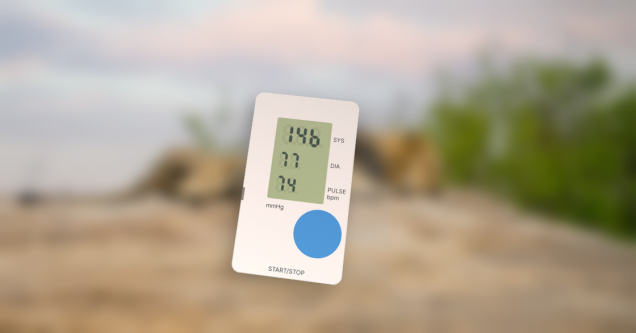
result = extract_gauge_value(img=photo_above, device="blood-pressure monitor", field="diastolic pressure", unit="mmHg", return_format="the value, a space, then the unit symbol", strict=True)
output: 77 mmHg
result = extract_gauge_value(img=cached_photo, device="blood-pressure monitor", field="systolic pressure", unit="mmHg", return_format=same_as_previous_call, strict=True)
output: 146 mmHg
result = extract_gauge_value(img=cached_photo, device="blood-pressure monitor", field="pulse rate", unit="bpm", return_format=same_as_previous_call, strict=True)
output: 74 bpm
